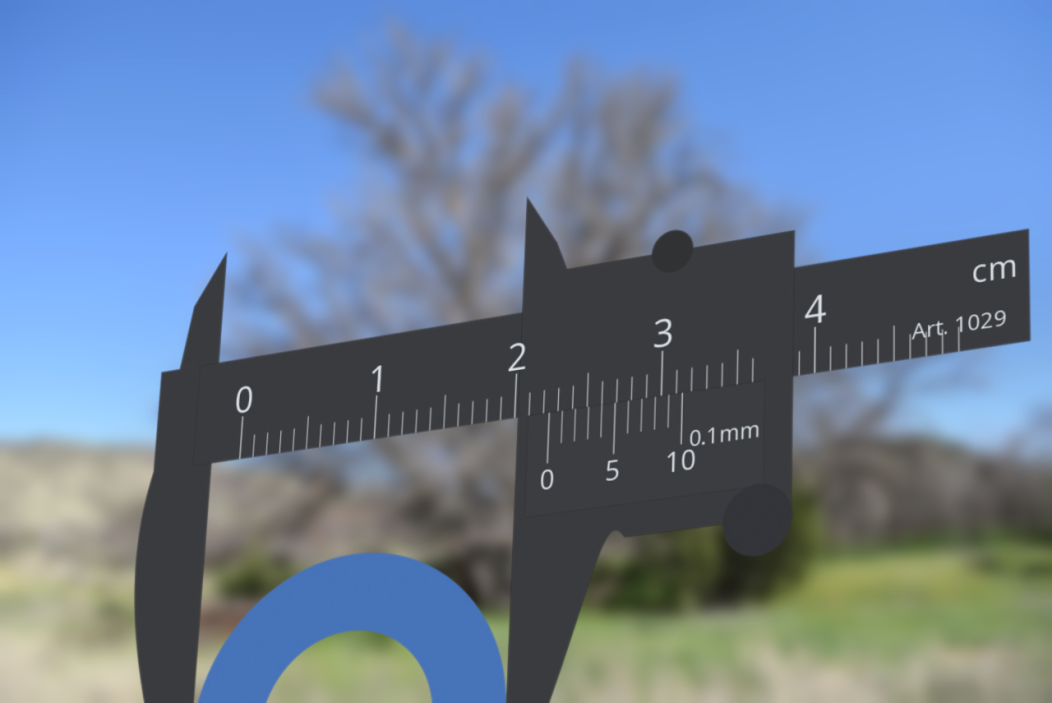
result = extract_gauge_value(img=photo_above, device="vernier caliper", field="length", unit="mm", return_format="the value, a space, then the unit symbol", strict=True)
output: 22.4 mm
